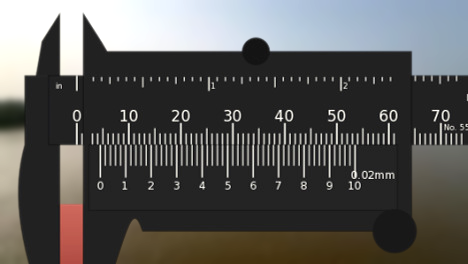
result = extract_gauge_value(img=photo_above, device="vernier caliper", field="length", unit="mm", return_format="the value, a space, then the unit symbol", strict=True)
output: 4.5 mm
